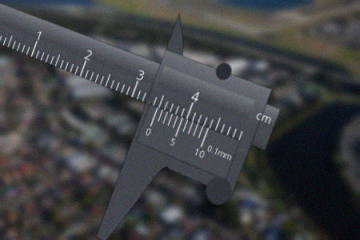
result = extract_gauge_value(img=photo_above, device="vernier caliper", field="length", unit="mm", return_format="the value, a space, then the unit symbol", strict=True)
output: 34.8 mm
